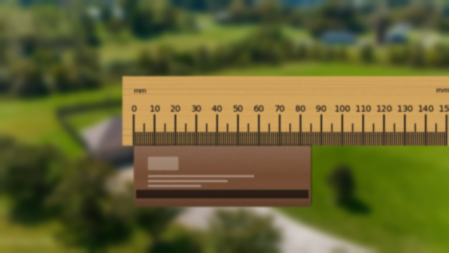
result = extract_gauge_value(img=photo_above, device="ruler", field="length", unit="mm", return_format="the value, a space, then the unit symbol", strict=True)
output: 85 mm
